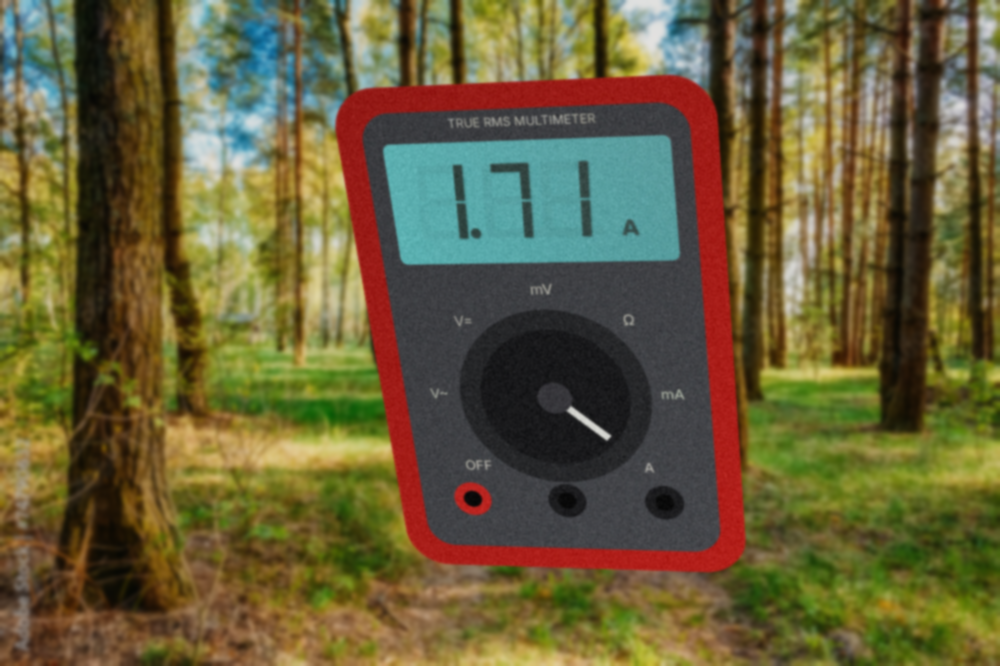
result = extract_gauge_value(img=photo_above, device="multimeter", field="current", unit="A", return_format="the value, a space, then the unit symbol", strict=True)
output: 1.71 A
